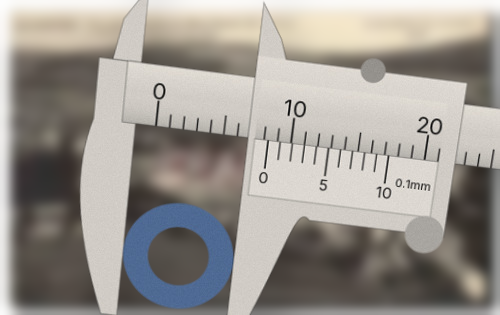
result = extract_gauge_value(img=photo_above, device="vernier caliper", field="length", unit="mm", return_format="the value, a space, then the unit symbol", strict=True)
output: 8.3 mm
